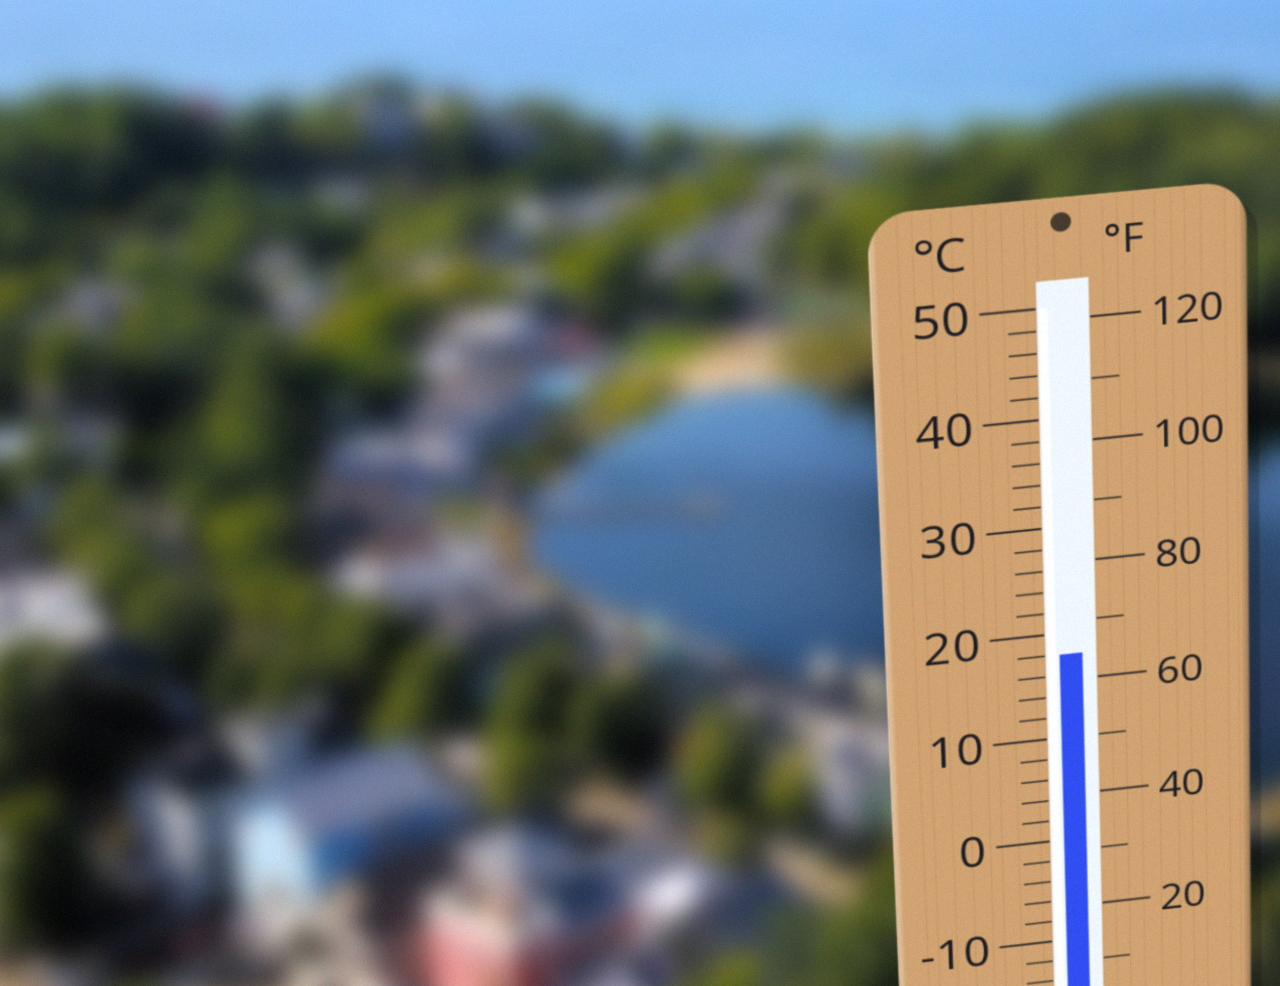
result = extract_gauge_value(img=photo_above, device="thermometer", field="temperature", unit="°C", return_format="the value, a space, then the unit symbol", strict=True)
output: 18 °C
